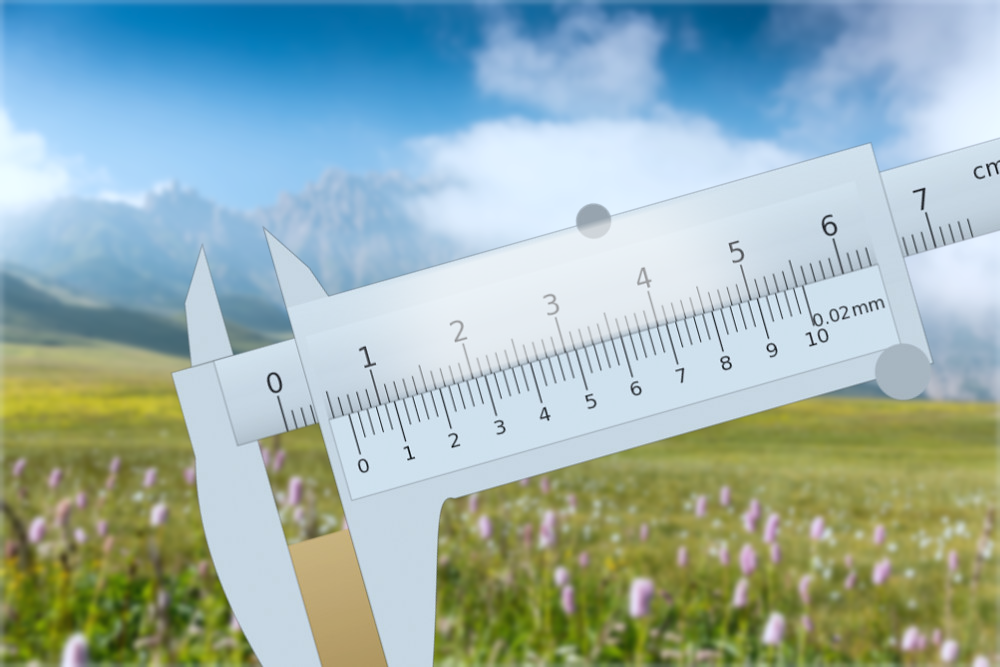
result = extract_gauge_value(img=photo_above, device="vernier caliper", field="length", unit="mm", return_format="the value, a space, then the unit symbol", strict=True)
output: 6.6 mm
